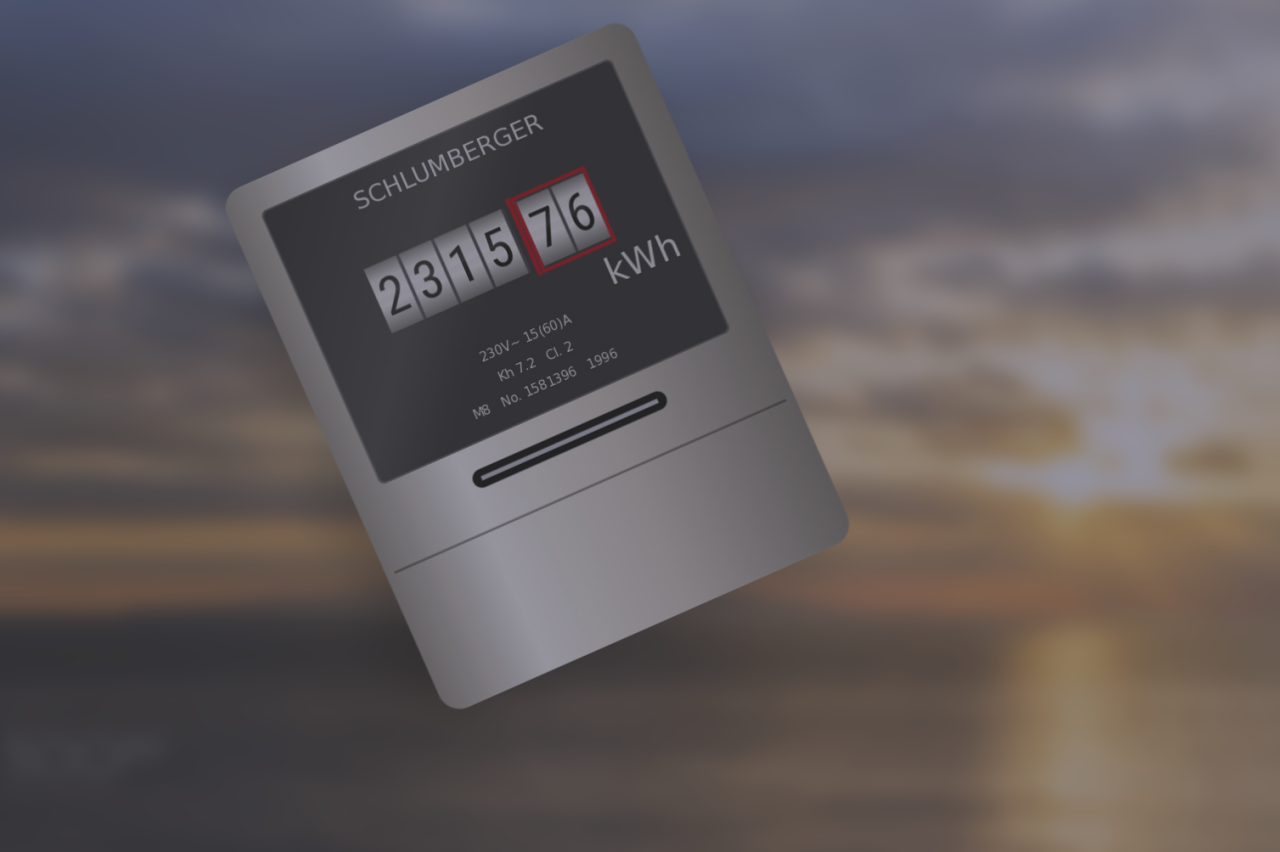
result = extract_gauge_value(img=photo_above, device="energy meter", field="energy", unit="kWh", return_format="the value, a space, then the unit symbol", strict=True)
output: 2315.76 kWh
